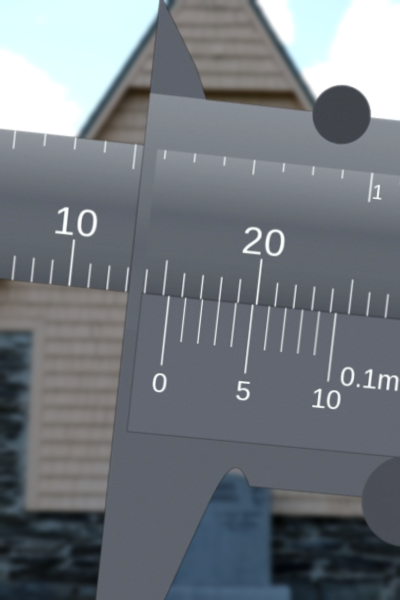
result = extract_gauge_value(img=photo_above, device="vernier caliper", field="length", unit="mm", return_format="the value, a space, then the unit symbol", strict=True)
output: 15.3 mm
